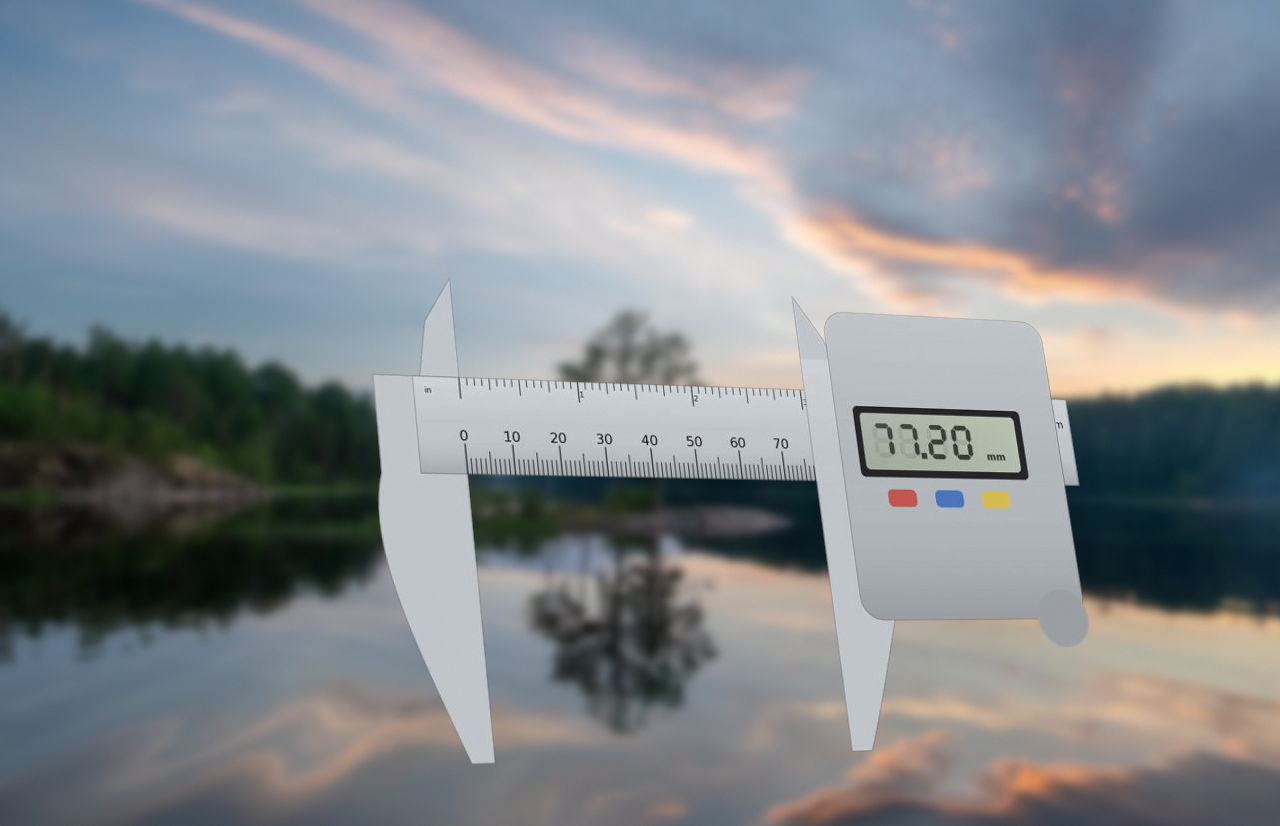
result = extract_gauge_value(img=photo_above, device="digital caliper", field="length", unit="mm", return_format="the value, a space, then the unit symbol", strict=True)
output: 77.20 mm
